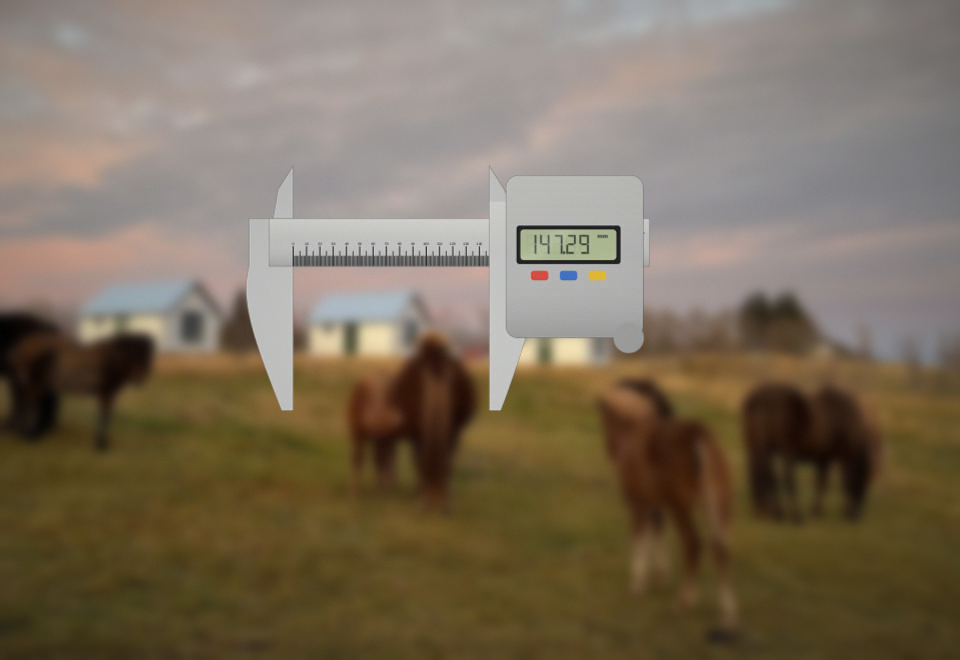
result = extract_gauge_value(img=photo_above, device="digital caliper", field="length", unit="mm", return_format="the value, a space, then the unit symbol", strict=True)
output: 147.29 mm
